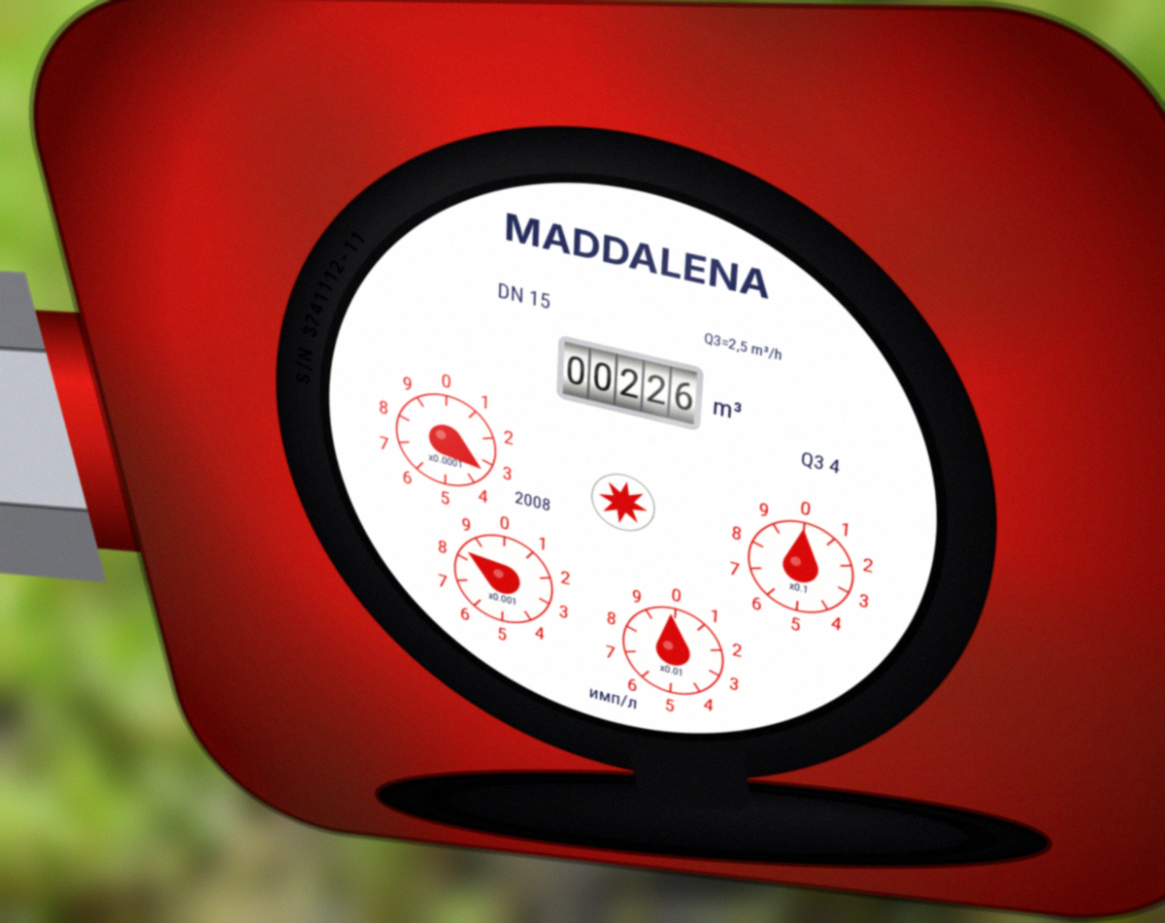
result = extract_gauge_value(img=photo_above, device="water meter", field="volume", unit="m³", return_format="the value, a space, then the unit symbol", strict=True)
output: 225.9983 m³
